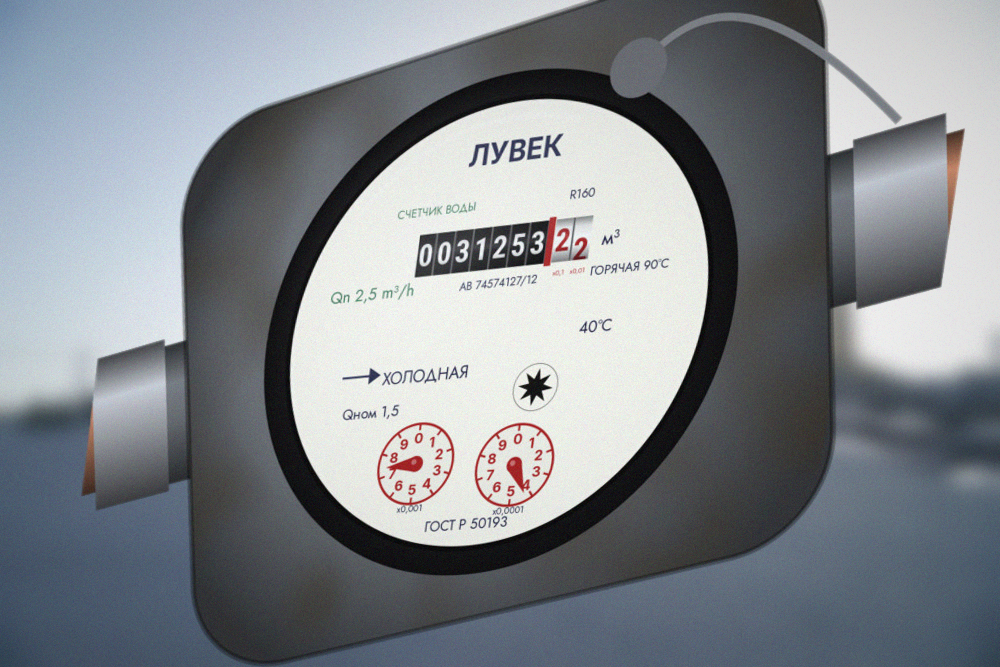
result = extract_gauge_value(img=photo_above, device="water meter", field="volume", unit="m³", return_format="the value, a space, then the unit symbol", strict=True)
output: 31253.2174 m³
